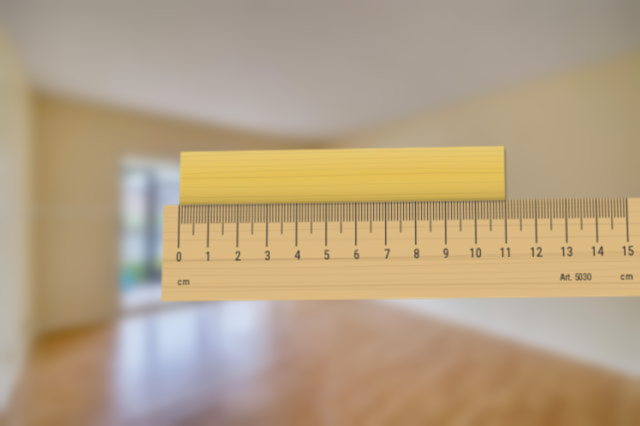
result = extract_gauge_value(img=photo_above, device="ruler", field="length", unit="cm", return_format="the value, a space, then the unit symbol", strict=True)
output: 11 cm
